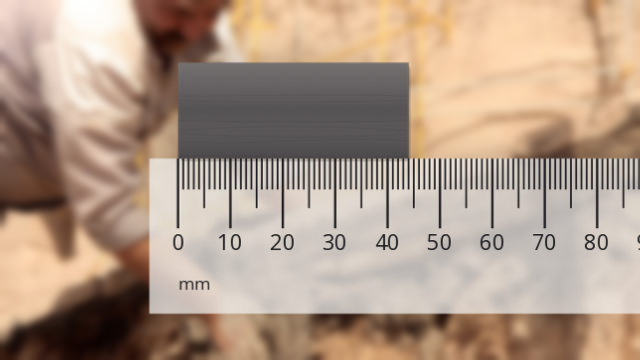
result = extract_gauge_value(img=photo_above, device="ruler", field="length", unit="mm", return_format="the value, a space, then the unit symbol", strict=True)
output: 44 mm
